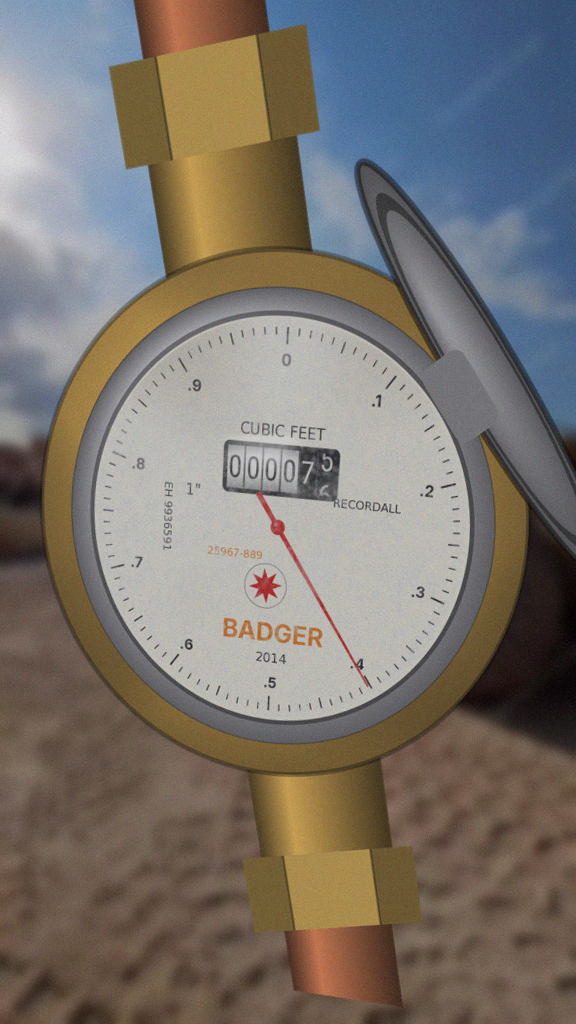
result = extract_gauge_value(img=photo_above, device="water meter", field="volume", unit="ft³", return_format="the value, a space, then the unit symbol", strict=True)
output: 75.40 ft³
